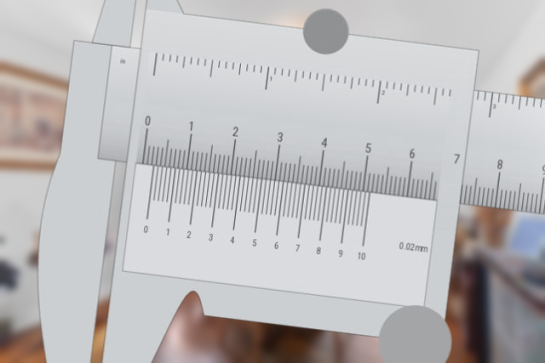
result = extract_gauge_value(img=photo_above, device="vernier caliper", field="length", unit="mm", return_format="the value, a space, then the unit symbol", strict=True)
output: 2.5 mm
